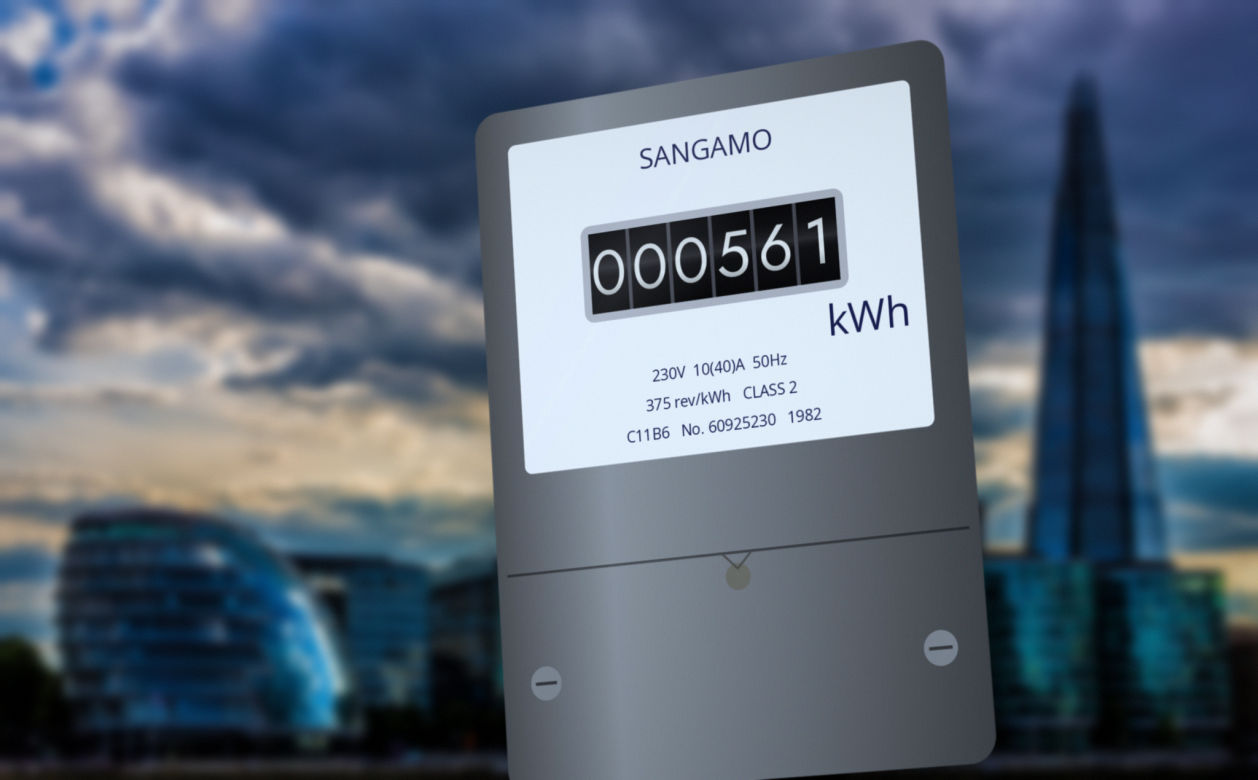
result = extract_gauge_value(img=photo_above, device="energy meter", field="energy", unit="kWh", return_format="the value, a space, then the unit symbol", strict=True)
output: 561 kWh
